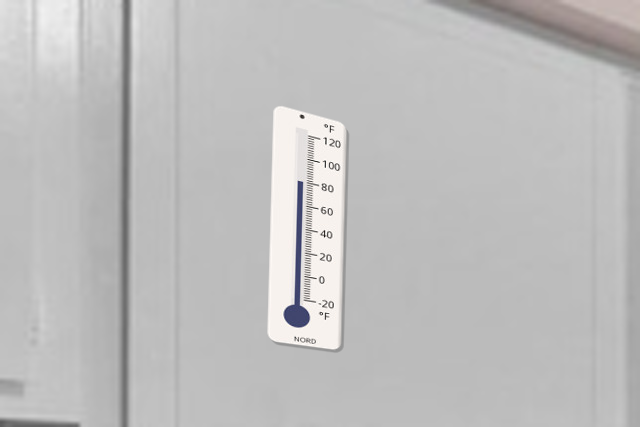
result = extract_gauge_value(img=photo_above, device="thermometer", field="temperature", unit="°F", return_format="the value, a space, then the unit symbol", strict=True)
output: 80 °F
